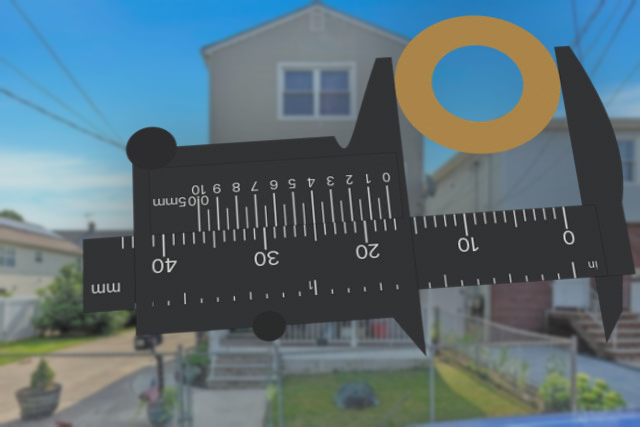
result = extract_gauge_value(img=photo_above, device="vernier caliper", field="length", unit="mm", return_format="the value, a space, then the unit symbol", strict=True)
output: 17.4 mm
